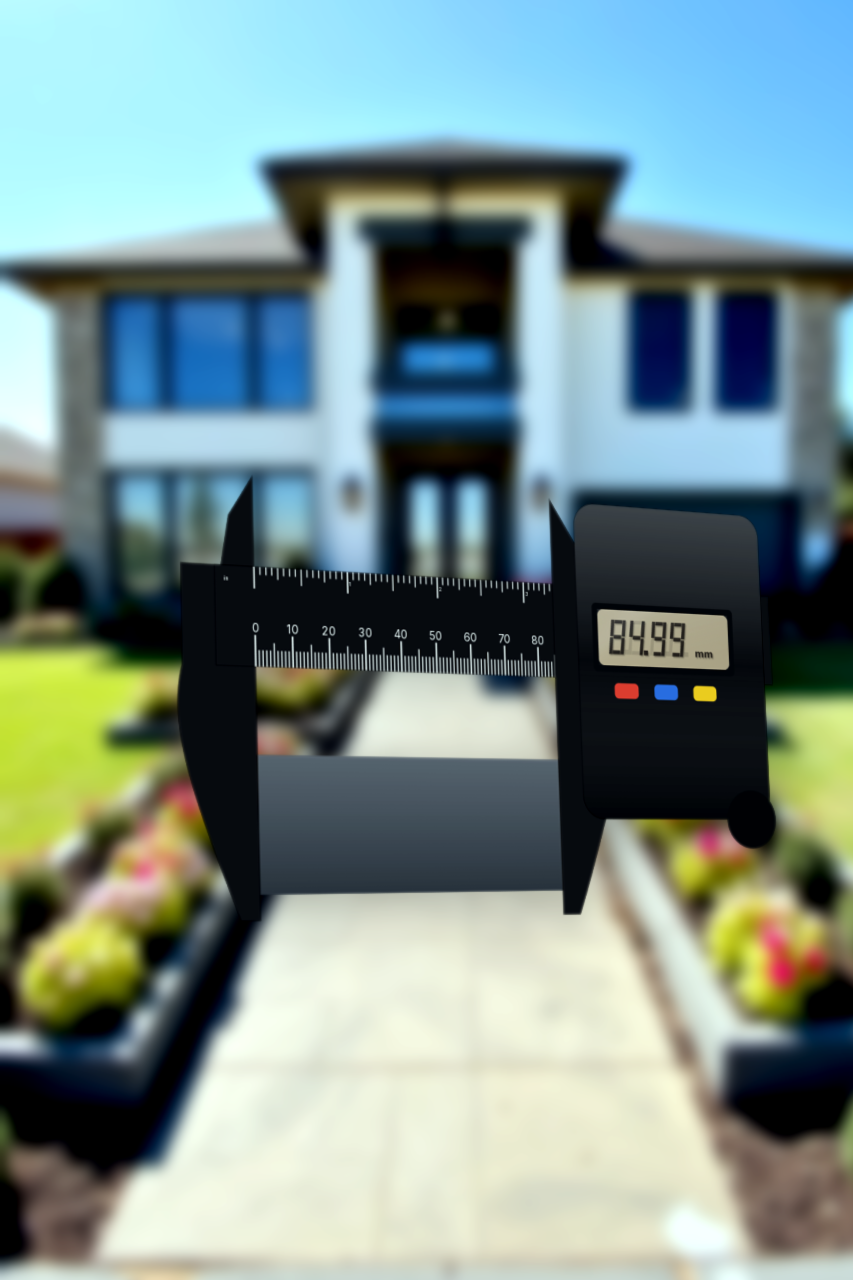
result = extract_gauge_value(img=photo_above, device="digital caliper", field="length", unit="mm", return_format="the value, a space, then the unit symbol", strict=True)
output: 84.99 mm
